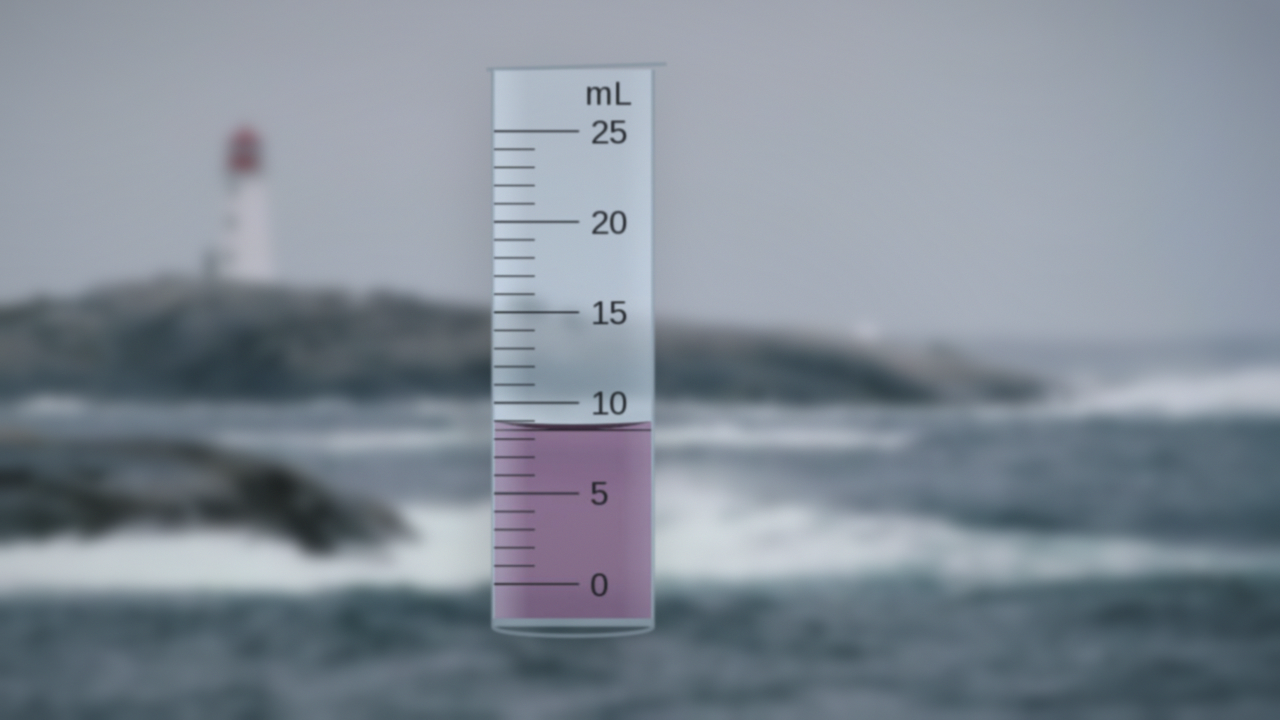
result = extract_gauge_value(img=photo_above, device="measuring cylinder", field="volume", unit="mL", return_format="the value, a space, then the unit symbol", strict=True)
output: 8.5 mL
